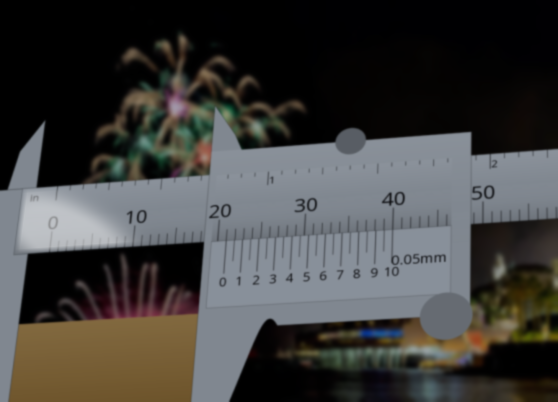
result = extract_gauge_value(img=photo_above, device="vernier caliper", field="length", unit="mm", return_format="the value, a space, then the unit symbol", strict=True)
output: 21.0 mm
